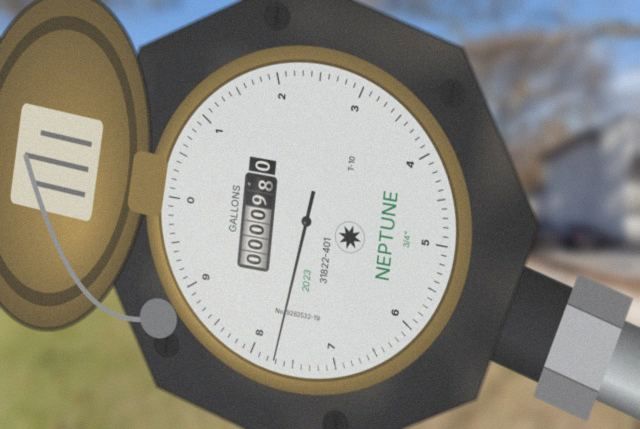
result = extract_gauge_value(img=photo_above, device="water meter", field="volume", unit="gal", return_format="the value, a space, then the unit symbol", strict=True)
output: 977.7 gal
